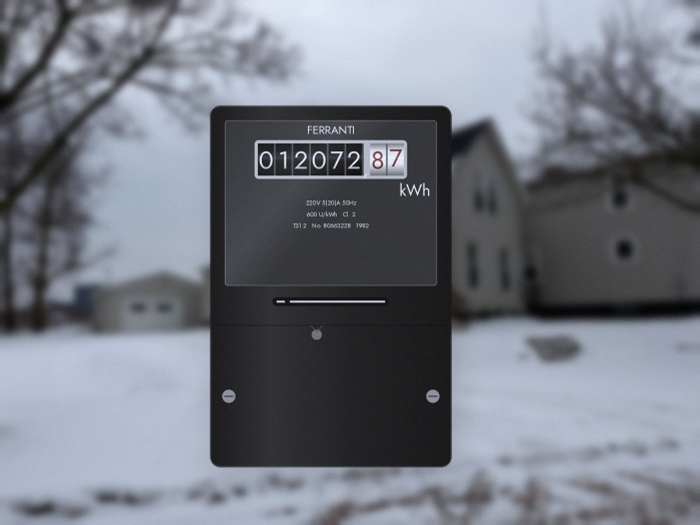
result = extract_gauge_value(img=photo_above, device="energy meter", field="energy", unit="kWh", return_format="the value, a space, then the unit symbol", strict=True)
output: 12072.87 kWh
